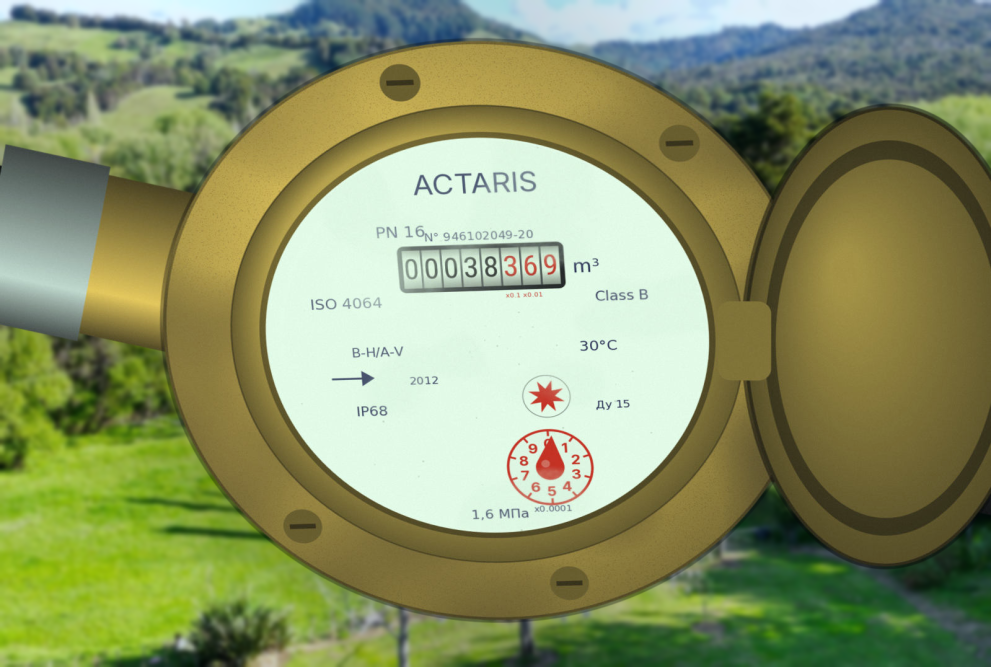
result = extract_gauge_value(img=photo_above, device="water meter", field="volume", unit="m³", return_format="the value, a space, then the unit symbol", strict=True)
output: 38.3690 m³
